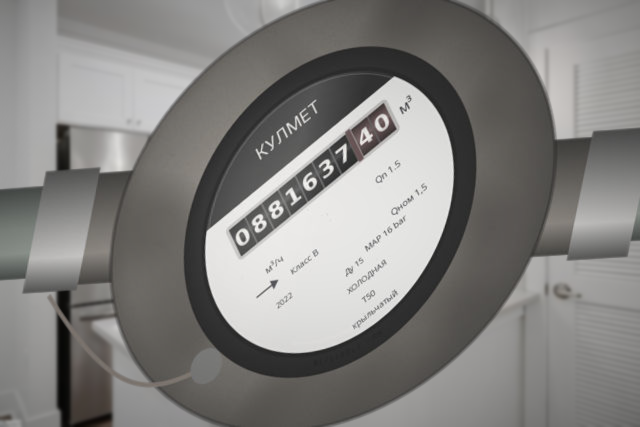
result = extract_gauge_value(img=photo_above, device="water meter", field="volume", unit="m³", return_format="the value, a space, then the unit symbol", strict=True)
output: 881637.40 m³
